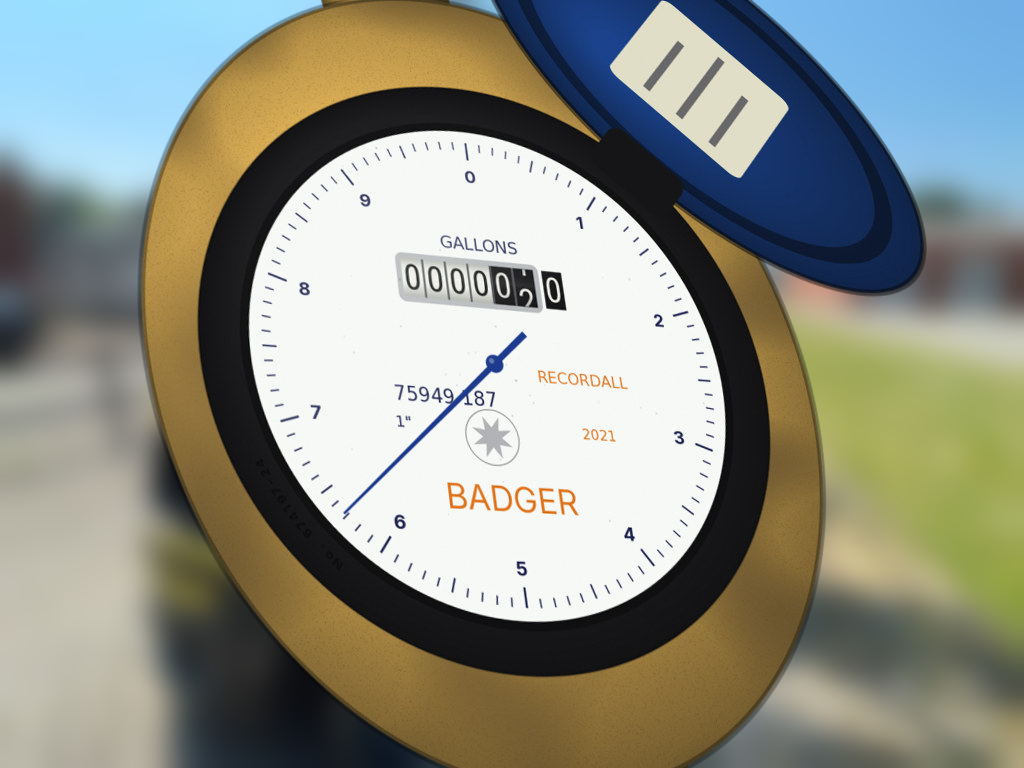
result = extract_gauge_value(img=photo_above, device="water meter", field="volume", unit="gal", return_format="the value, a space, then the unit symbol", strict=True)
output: 16.3 gal
